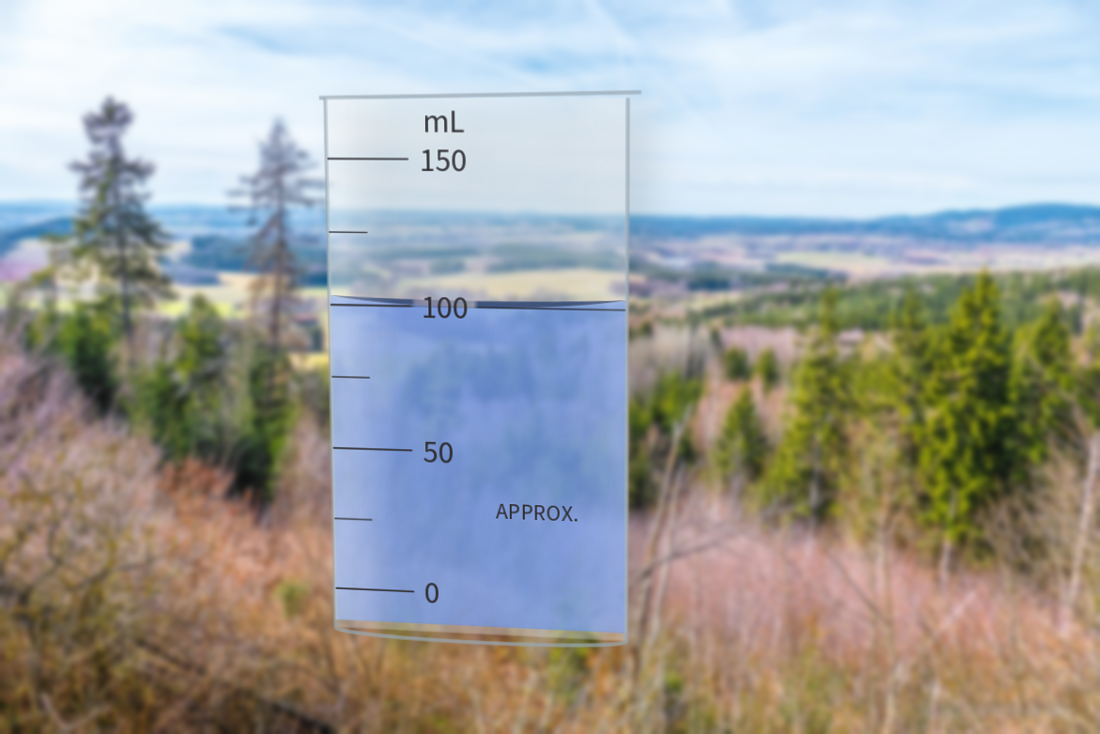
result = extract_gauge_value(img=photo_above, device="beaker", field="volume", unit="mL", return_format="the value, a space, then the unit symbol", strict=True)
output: 100 mL
